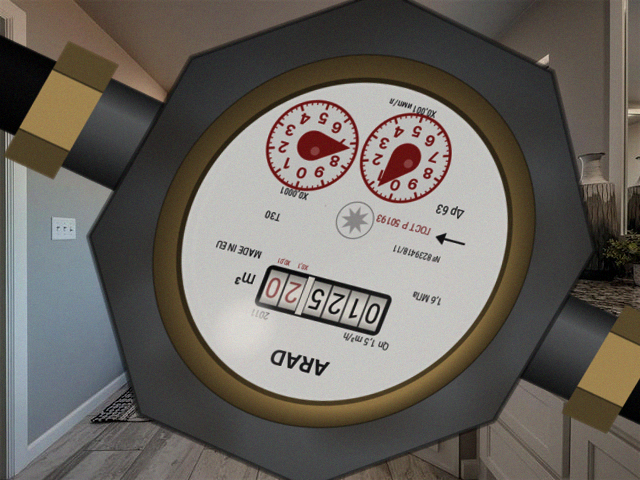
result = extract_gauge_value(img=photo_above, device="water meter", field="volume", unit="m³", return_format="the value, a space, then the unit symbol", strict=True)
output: 125.2007 m³
